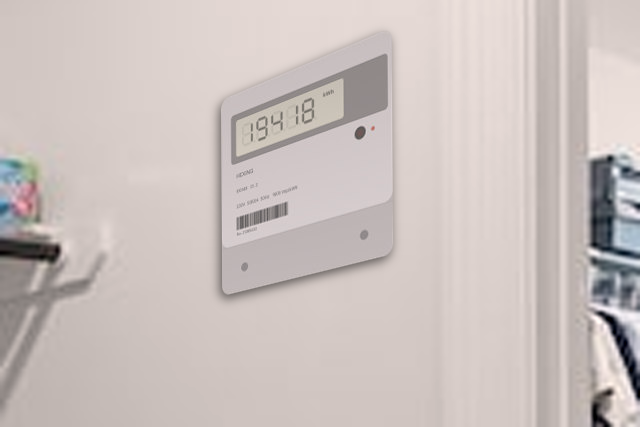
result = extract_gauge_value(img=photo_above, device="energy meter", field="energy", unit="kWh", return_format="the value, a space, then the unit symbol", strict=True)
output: 19418 kWh
